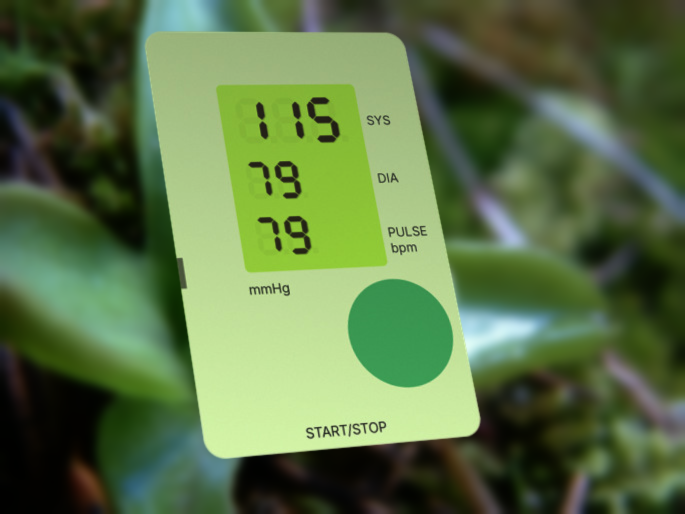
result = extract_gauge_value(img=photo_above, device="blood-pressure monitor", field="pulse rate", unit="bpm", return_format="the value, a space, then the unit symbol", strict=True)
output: 79 bpm
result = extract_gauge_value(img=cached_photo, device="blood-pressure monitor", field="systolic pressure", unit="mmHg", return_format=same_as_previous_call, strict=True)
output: 115 mmHg
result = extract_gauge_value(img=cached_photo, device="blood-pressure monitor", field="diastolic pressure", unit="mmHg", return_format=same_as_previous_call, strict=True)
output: 79 mmHg
